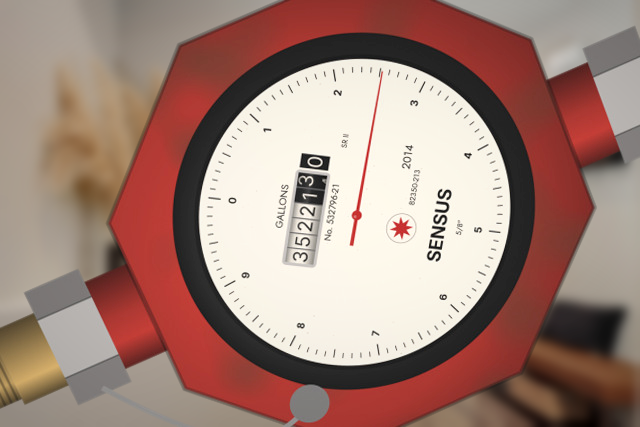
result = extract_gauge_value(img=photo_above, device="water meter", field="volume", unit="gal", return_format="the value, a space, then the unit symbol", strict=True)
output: 3522132.5 gal
